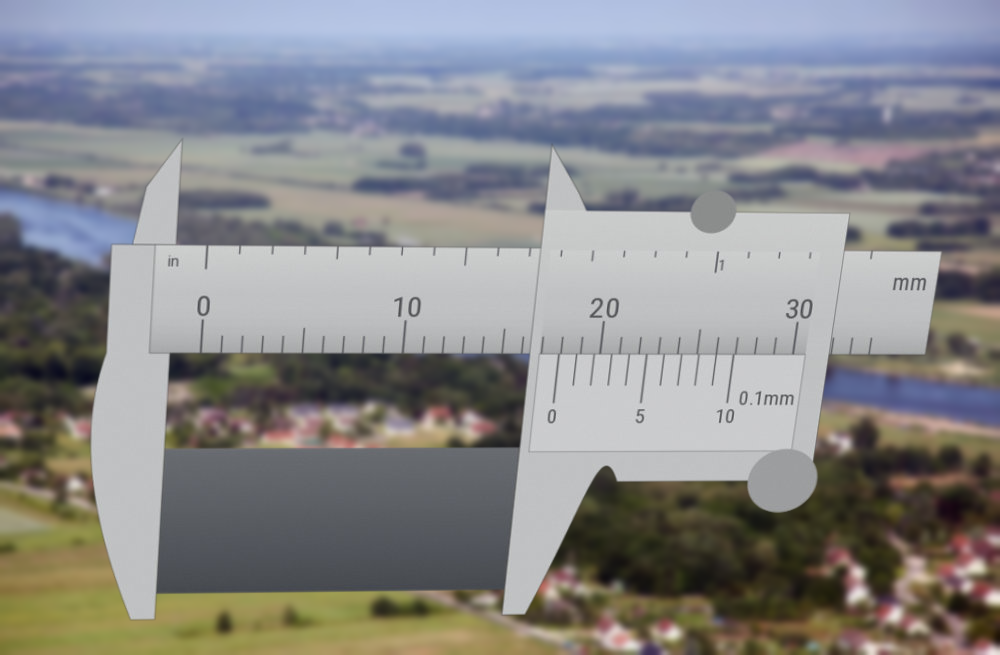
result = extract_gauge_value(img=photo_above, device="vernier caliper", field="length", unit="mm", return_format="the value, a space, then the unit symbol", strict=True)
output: 17.9 mm
